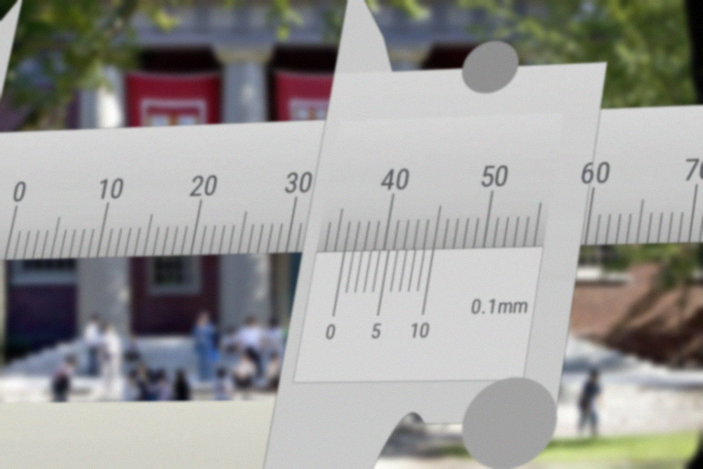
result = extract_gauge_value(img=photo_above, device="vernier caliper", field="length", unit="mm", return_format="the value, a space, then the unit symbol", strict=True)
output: 36.0 mm
